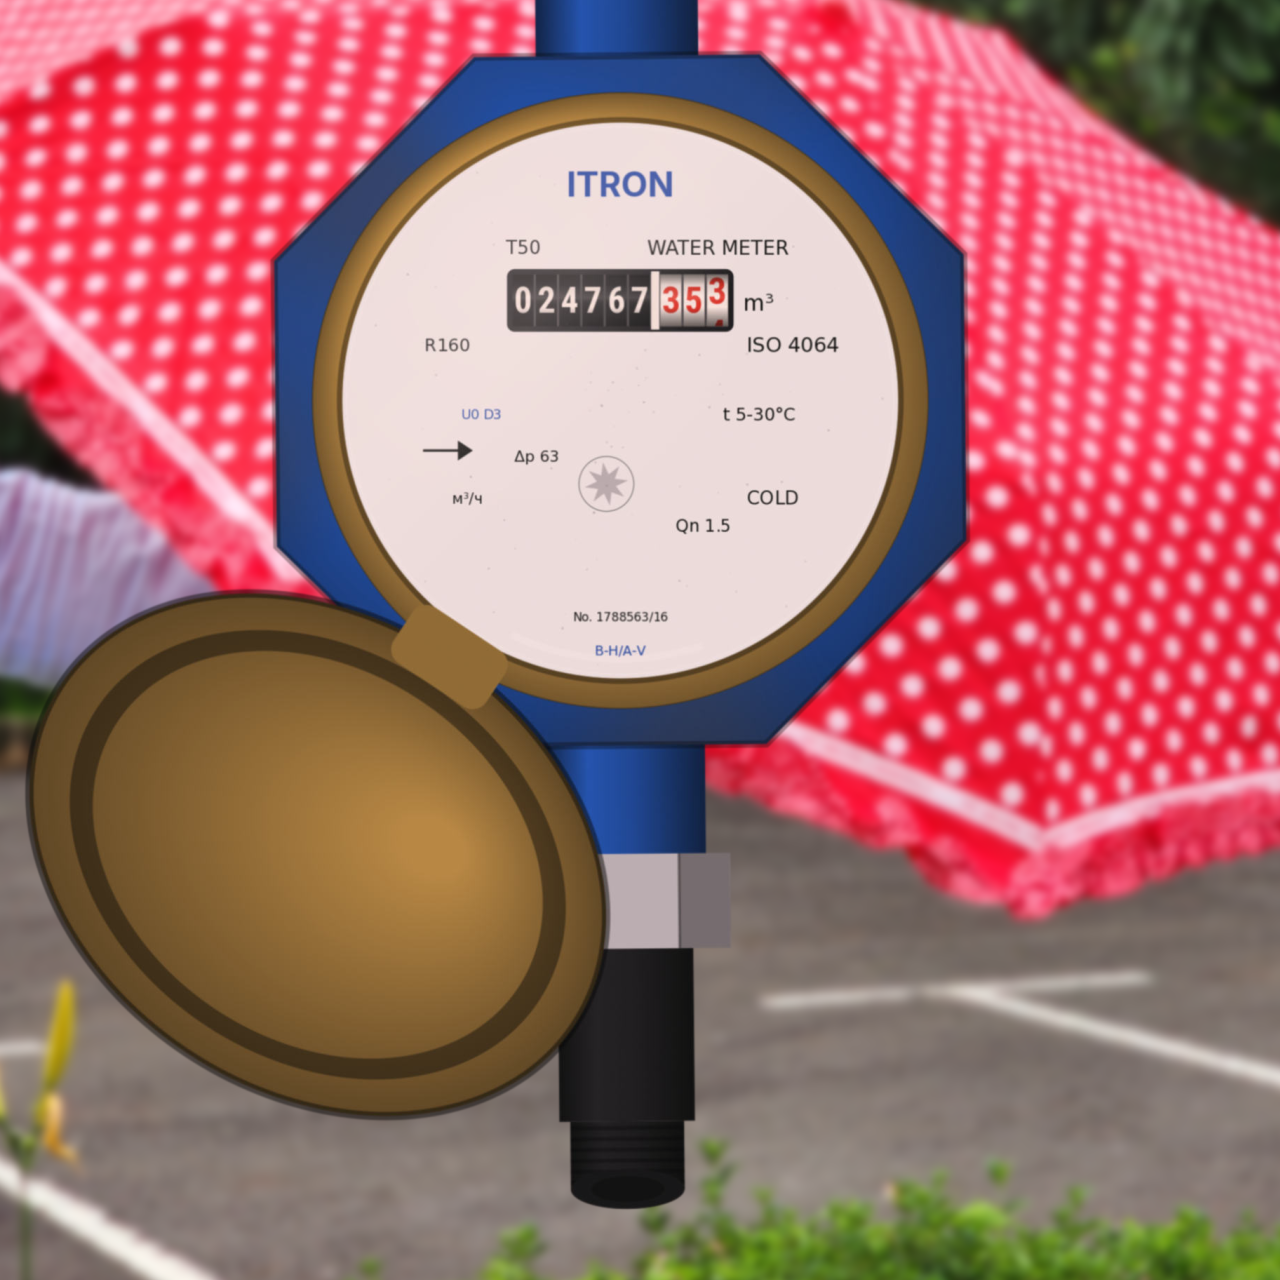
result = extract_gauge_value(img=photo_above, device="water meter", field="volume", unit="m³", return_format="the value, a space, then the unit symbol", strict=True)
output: 24767.353 m³
